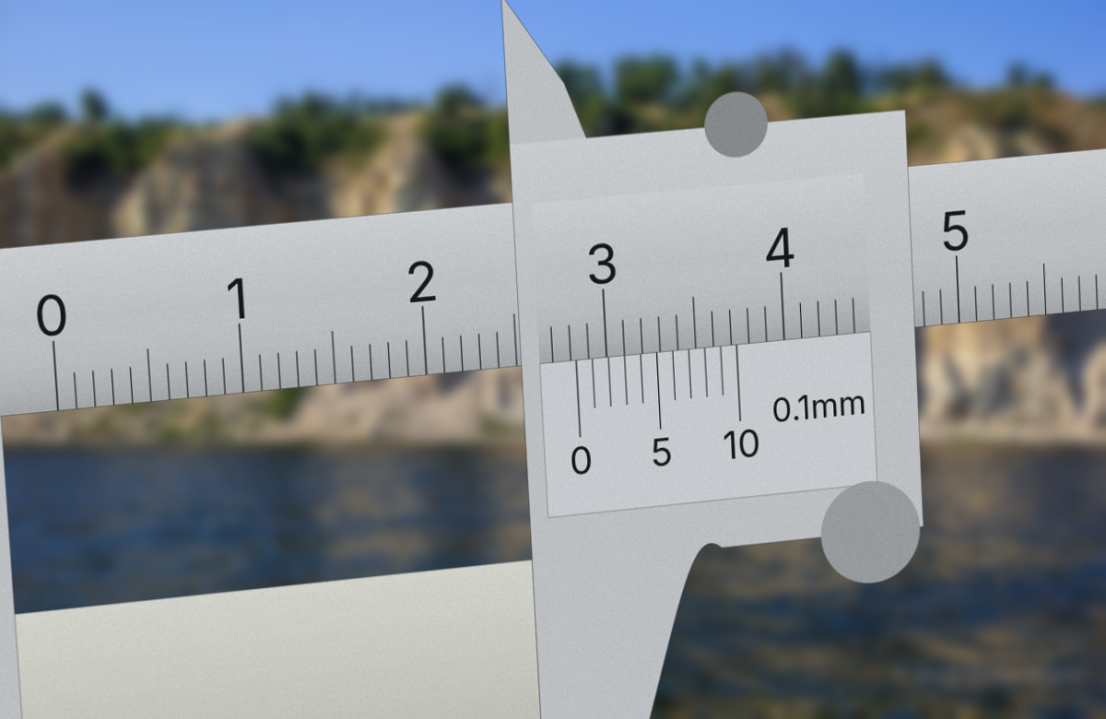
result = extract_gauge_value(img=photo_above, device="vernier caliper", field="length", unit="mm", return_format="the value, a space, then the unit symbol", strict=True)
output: 28.3 mm
